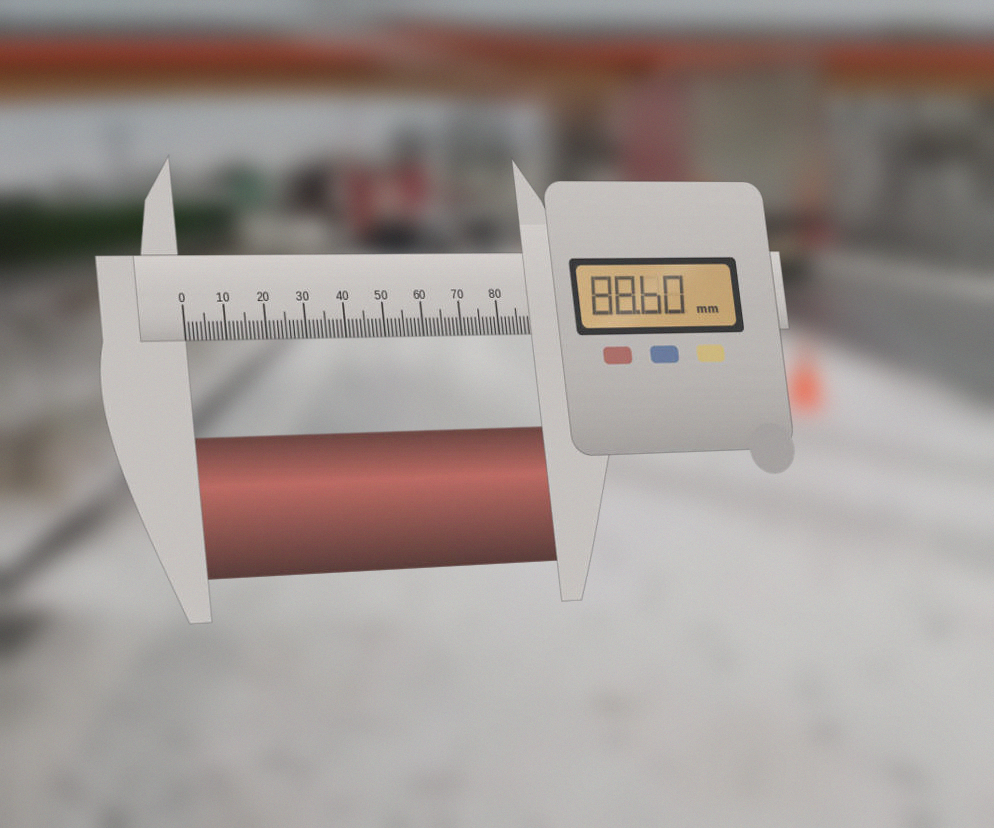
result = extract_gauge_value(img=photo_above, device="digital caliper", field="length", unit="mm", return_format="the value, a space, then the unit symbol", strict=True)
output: 88.60 mm
